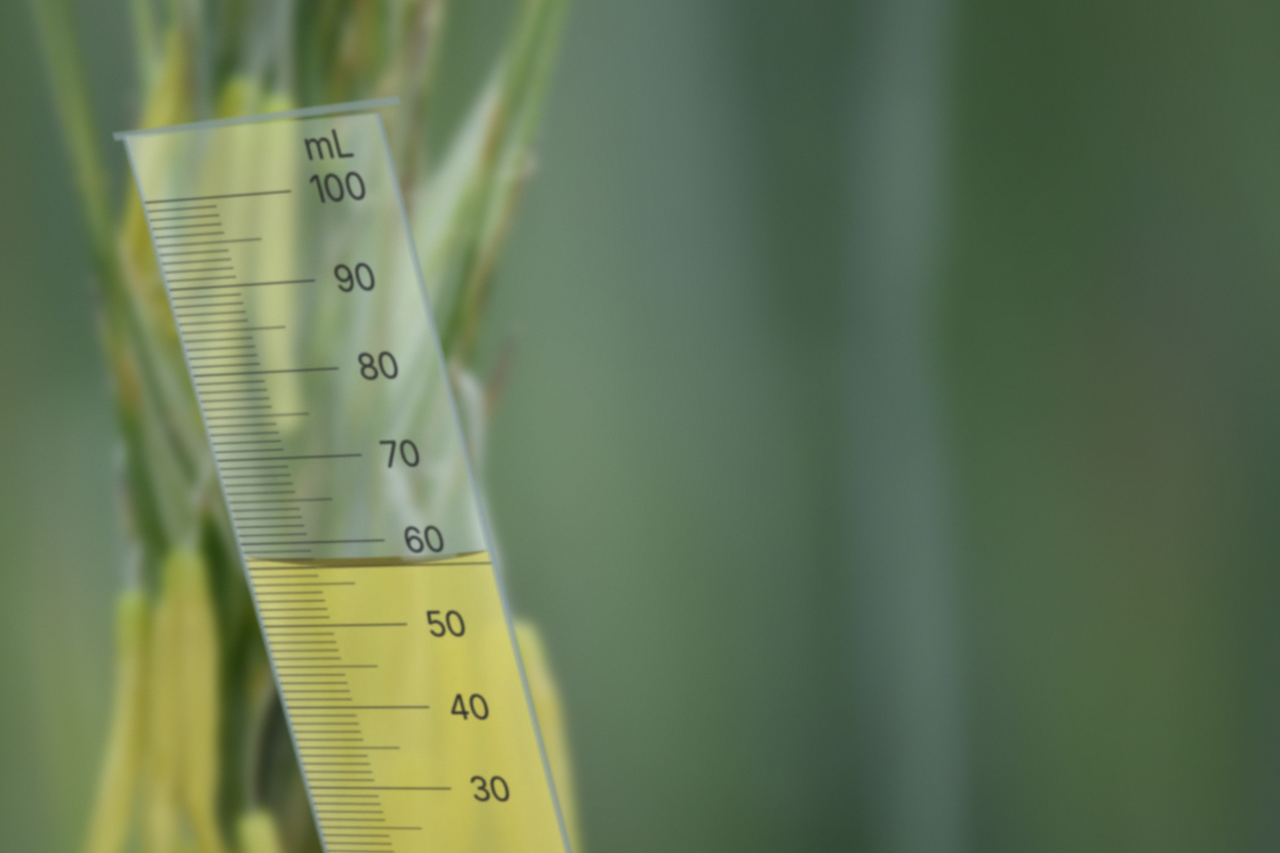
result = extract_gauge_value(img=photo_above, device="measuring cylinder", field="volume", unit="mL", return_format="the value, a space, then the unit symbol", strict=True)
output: 57 mL
